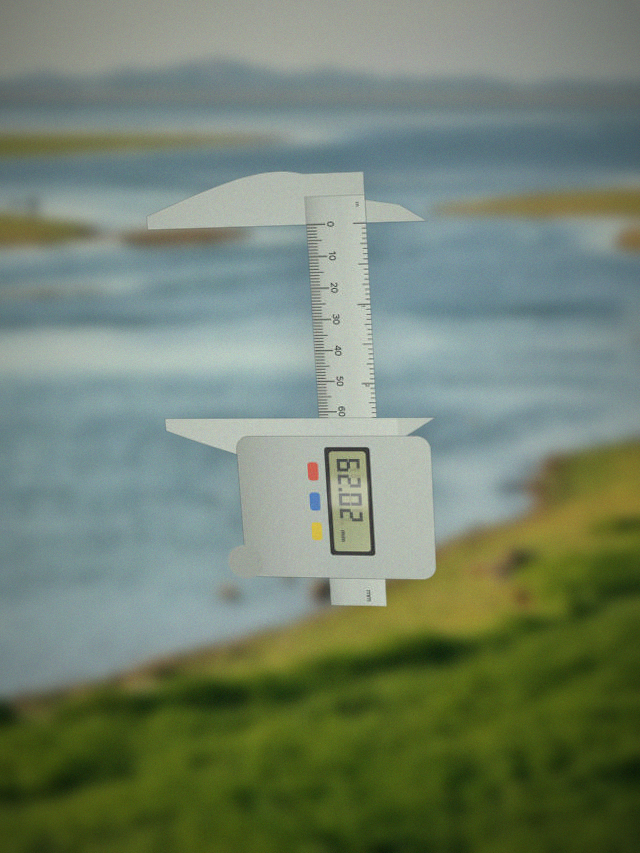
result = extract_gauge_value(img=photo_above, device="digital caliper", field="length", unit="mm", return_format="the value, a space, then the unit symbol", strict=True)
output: 62.02 mm
